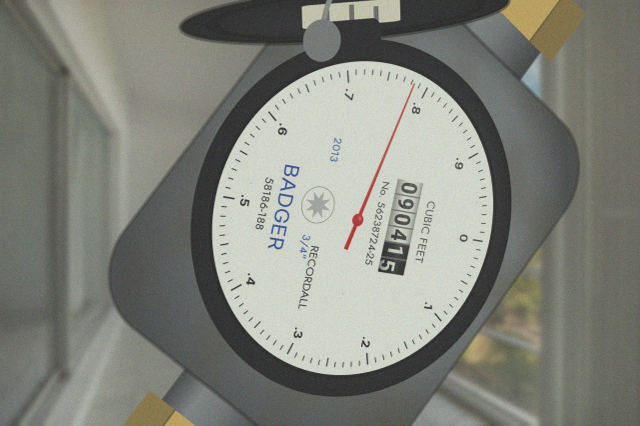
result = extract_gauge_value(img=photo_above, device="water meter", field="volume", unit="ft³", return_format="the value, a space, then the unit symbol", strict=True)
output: 90414.78 ft³
